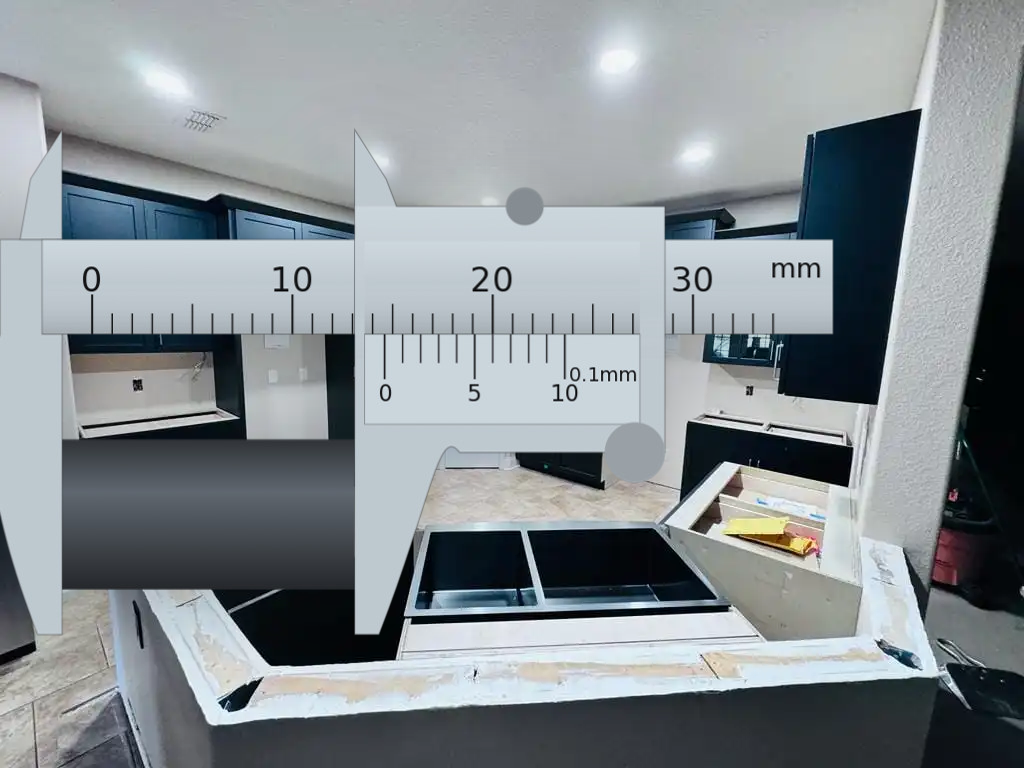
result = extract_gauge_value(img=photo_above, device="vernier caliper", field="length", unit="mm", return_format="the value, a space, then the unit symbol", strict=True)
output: 14.6 mm
